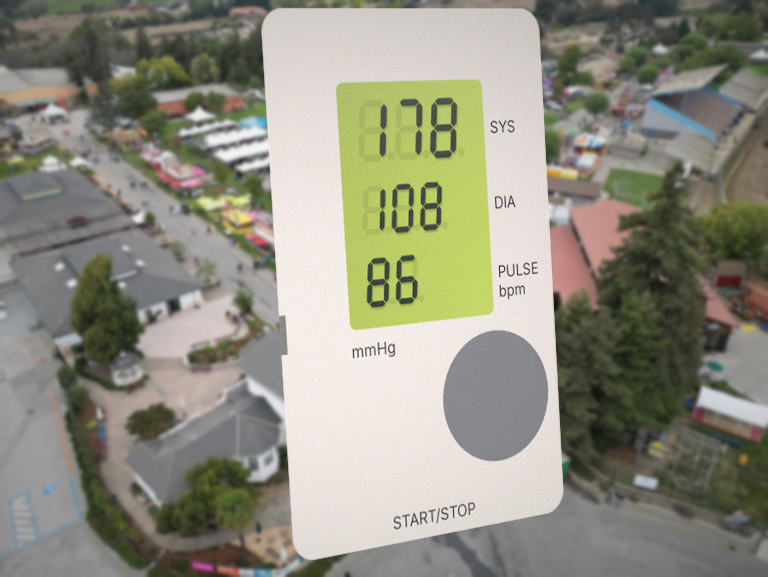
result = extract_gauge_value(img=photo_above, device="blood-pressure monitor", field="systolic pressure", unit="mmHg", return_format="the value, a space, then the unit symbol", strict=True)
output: 178 mmHg
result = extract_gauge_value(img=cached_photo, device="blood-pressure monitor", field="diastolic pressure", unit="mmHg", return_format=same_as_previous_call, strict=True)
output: 108 mmHg
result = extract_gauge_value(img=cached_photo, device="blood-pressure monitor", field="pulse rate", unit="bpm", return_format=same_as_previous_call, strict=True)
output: 86 bpm
